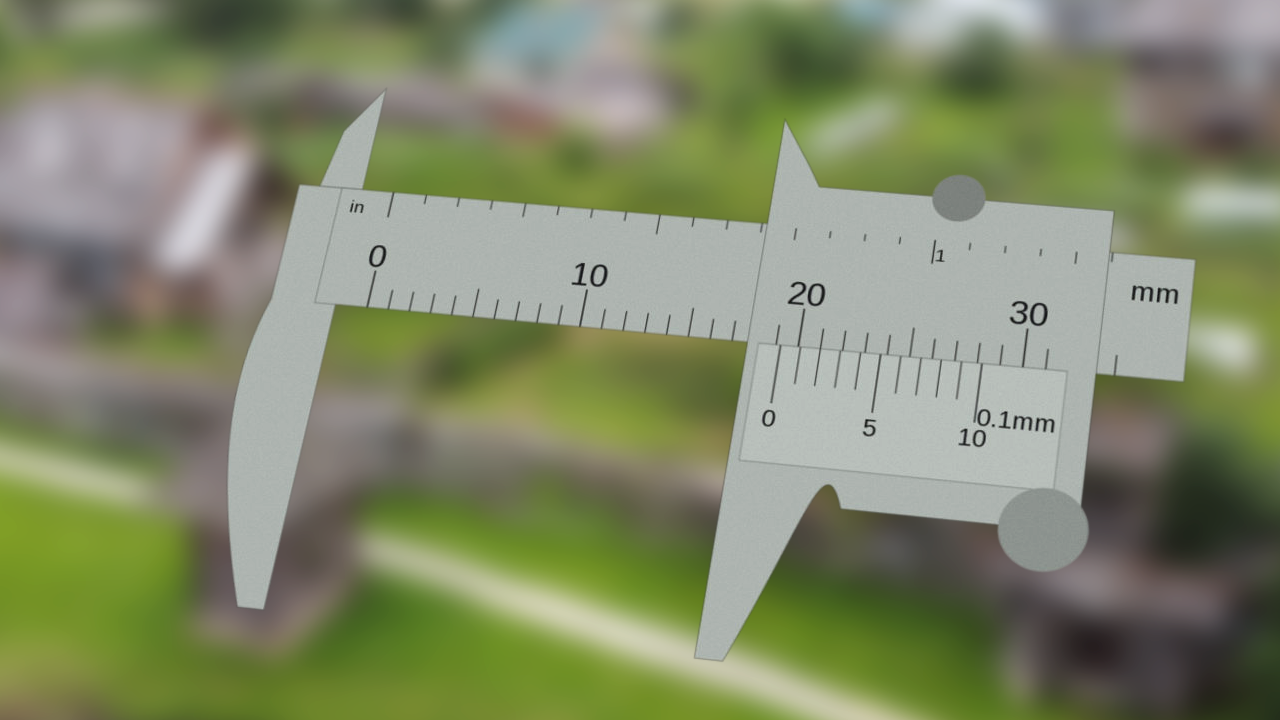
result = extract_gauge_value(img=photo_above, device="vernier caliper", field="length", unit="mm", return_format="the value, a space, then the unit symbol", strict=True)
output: 19.2 mm
